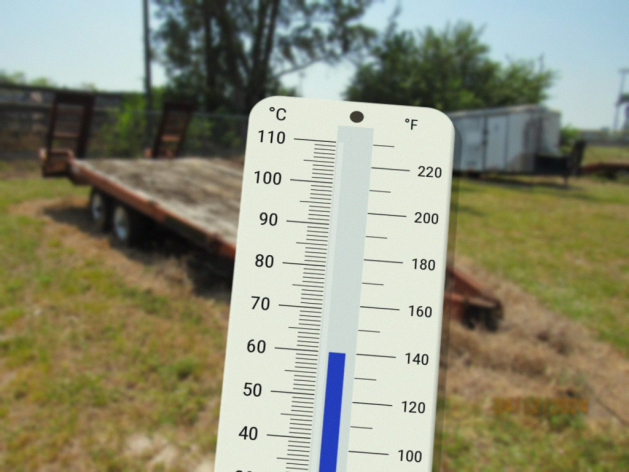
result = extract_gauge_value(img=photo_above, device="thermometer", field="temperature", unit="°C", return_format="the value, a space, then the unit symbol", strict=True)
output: 60 °C
